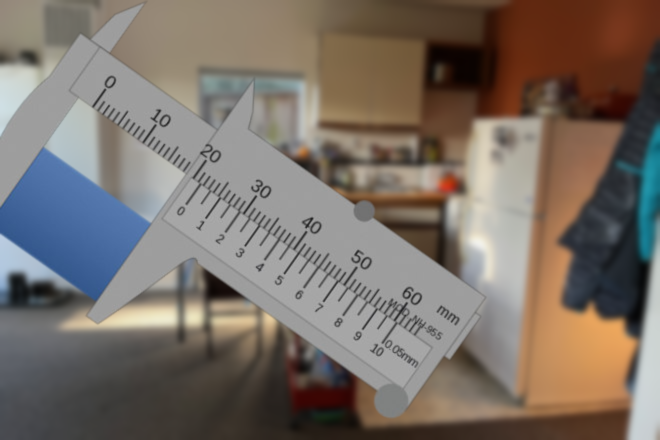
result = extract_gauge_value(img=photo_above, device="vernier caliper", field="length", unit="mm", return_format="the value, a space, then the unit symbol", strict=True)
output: 21.5 mm
